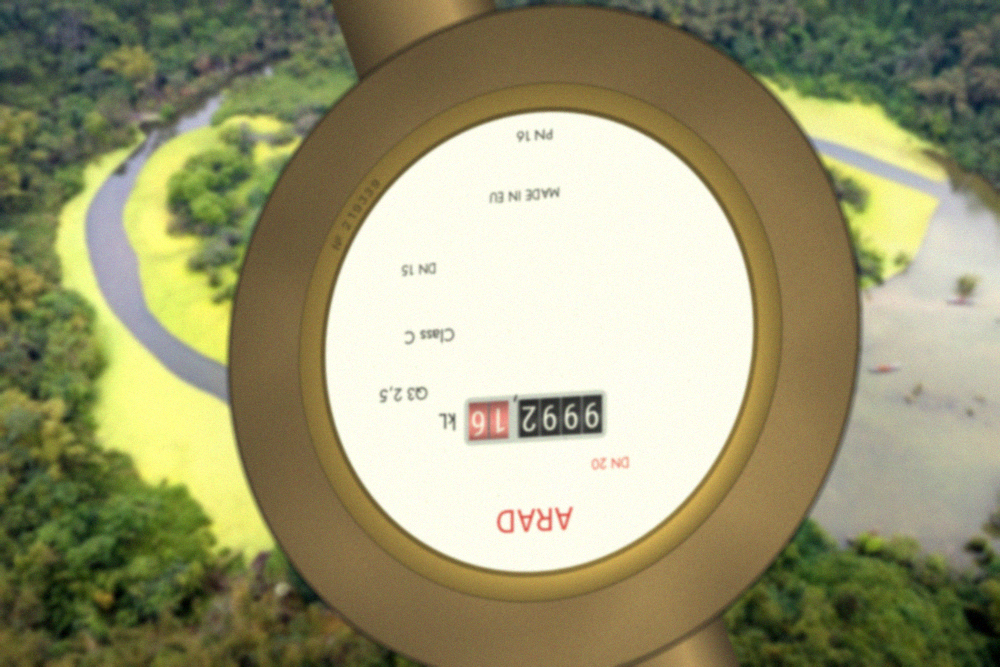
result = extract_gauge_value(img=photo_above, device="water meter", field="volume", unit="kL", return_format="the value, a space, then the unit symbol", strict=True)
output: 9992.16 kL
